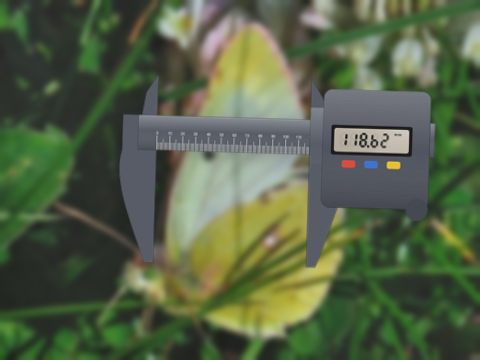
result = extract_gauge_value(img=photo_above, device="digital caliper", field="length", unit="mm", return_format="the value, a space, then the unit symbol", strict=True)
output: 118.62 mm
